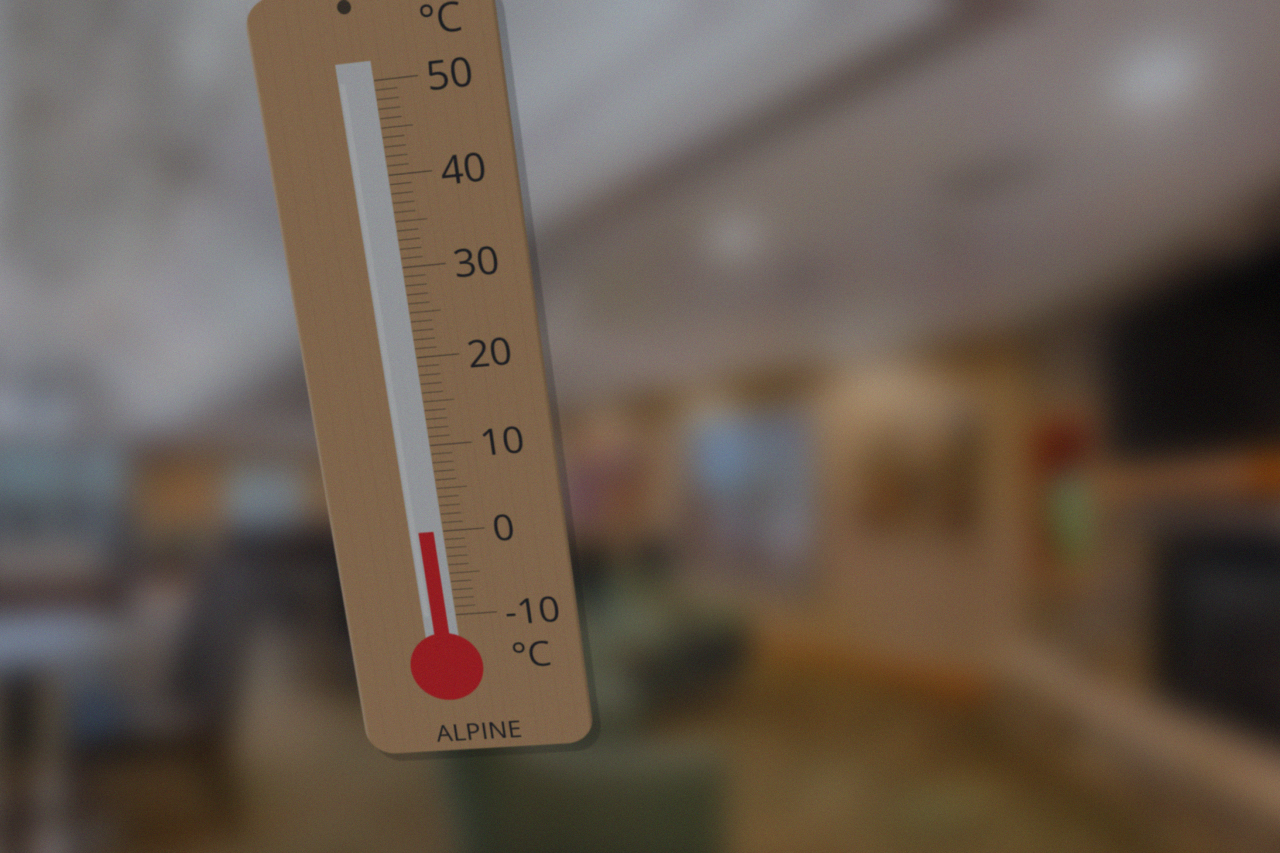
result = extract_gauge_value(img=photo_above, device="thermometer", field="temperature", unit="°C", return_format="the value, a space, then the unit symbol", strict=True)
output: 0 °C
